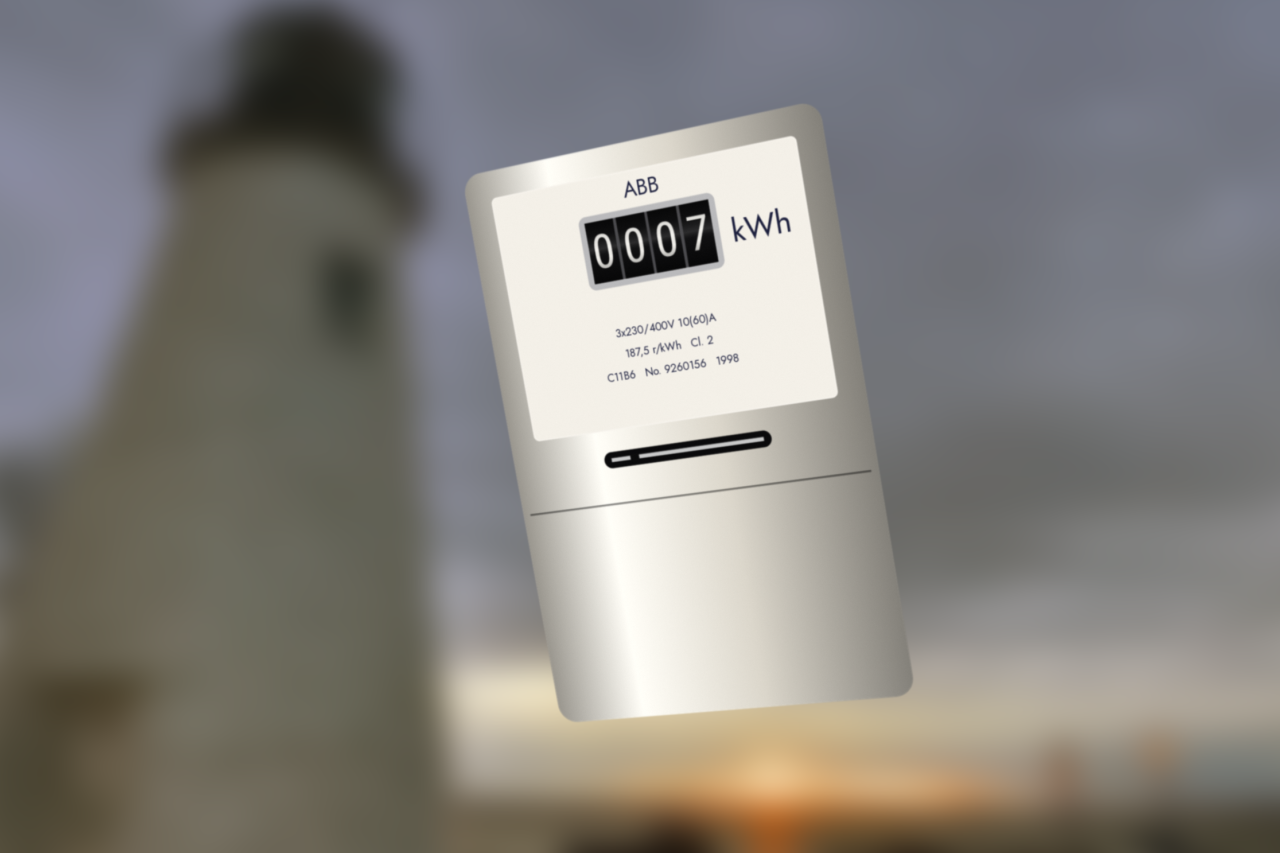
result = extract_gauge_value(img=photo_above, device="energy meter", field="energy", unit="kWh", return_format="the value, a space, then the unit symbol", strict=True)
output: 7 kWh
